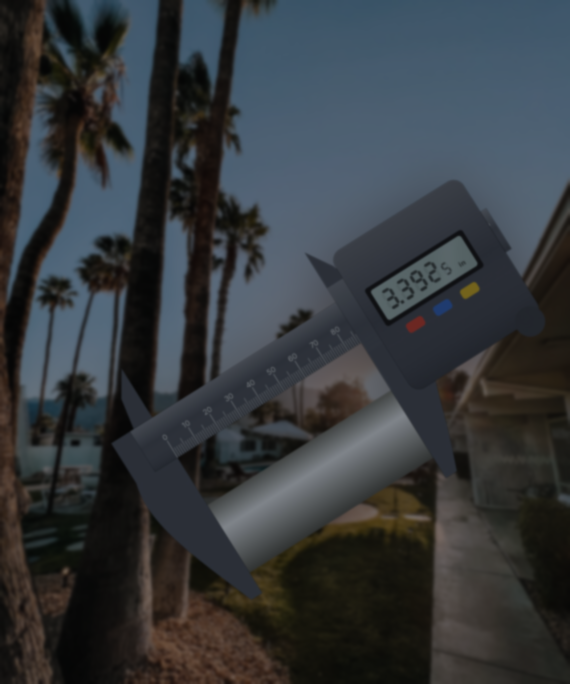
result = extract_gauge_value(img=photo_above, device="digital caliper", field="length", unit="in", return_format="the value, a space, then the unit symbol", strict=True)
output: 3.3925 in
